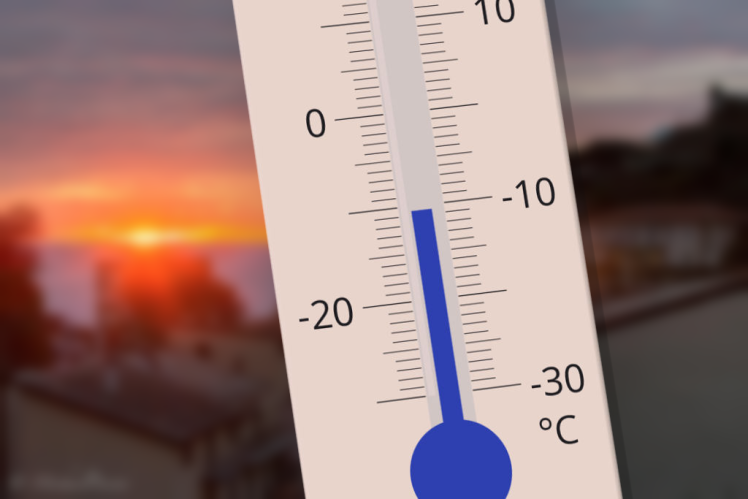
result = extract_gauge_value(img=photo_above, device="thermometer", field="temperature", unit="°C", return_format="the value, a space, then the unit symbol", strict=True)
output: -10.5 °C
